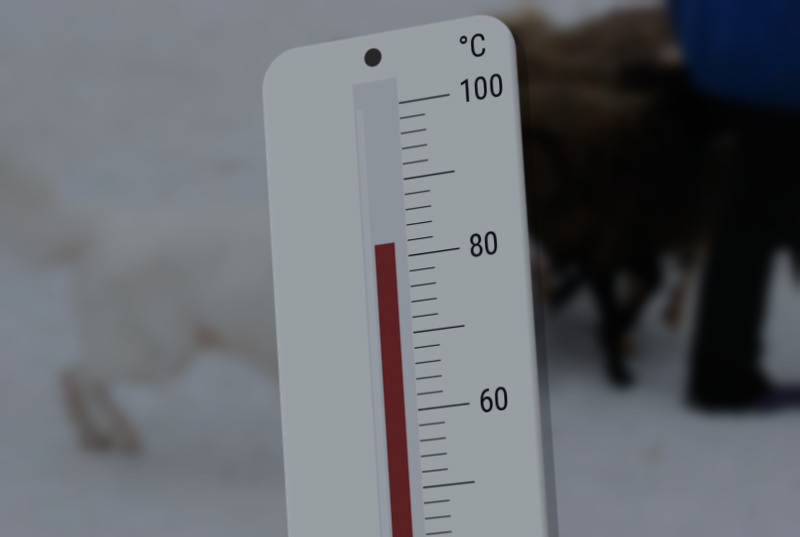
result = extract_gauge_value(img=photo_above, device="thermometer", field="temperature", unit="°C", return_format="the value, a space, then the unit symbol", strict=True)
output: 82 °C
